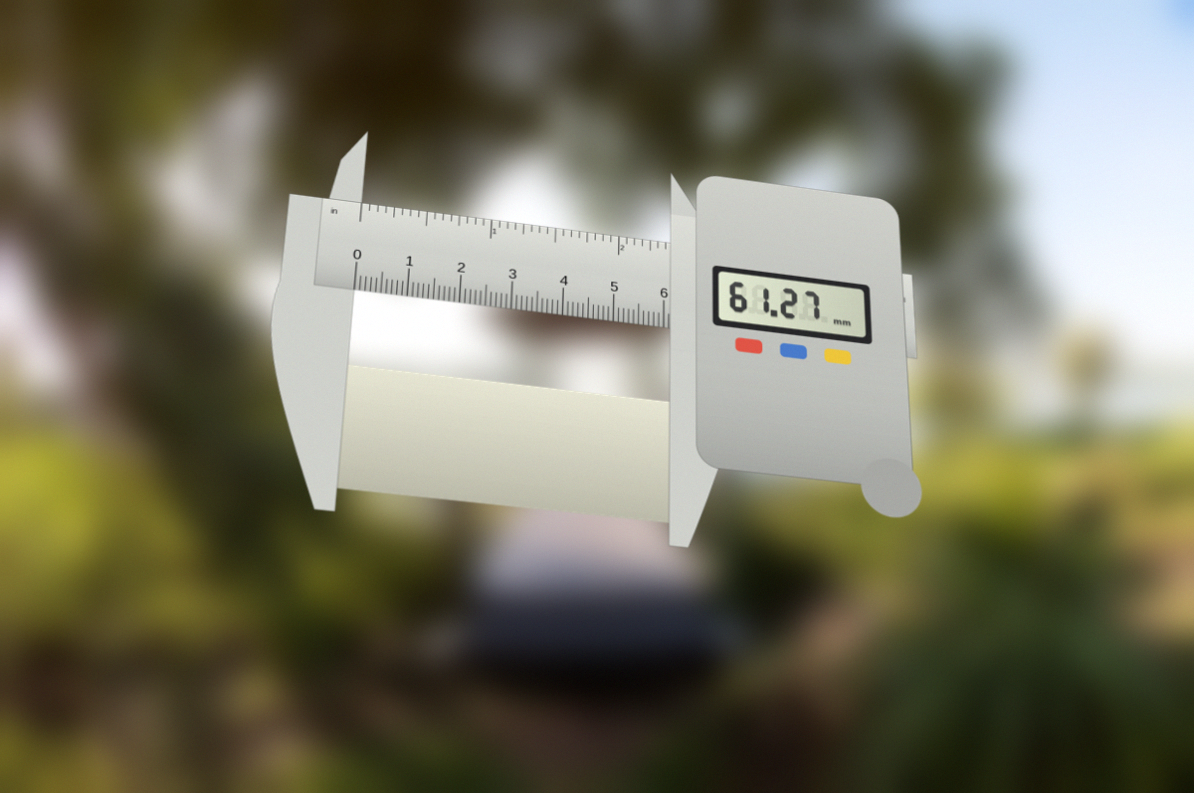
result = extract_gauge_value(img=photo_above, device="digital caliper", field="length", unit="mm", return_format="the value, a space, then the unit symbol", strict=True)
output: 61.27 mm
